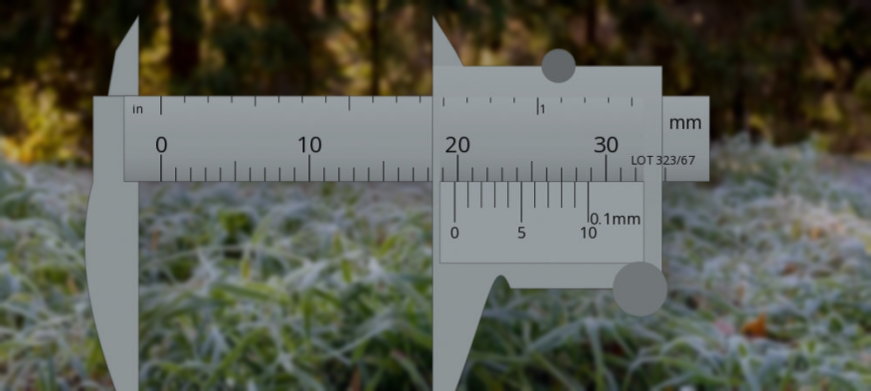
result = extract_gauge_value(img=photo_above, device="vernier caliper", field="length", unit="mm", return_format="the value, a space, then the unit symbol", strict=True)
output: 19.8 mm
